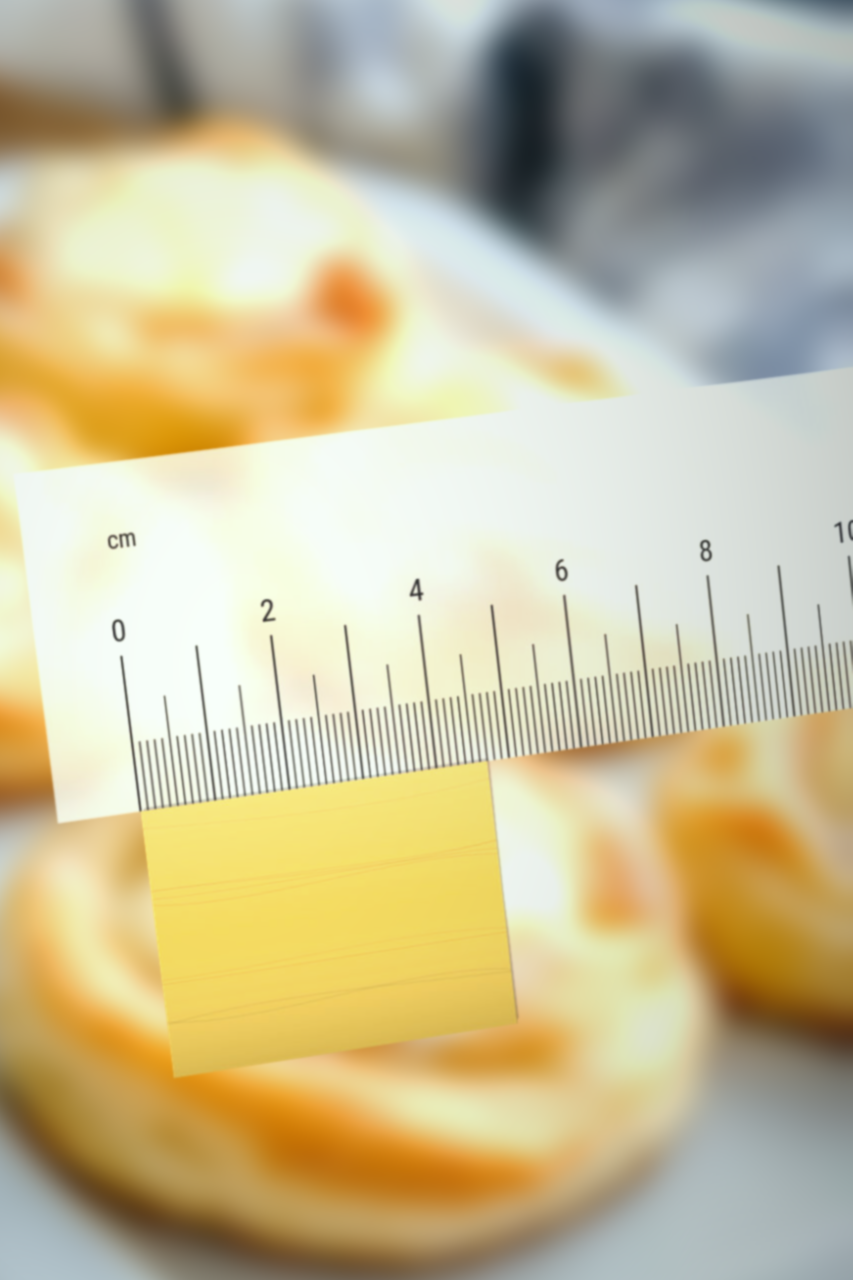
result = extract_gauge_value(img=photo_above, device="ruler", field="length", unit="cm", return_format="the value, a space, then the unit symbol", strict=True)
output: 4.7 cm
